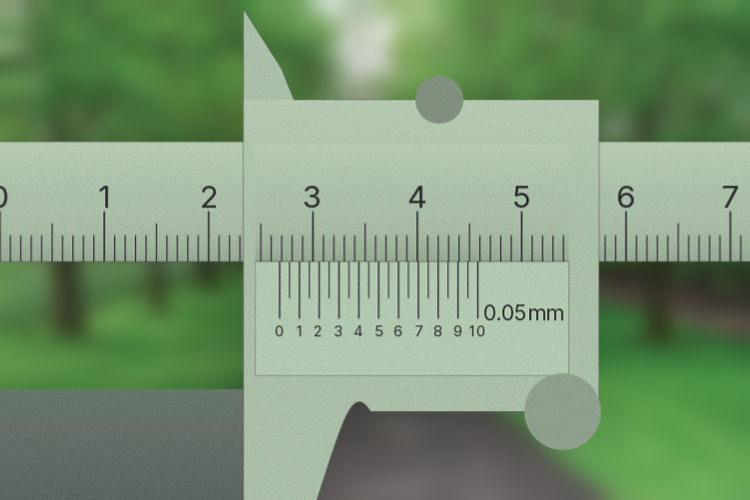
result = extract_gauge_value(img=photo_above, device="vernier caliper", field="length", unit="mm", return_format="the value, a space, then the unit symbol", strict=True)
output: 26.8 mm
